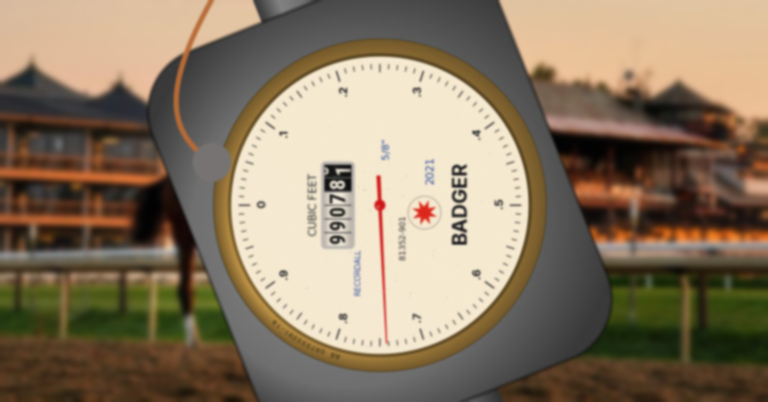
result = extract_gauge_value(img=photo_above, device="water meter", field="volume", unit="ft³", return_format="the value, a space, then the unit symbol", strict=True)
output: 990780.74 ft³
